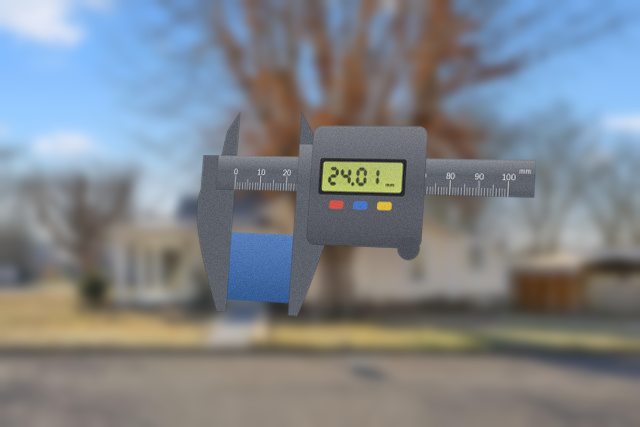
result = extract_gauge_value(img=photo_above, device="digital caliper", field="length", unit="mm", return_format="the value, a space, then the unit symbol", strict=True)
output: 24.01 mm
